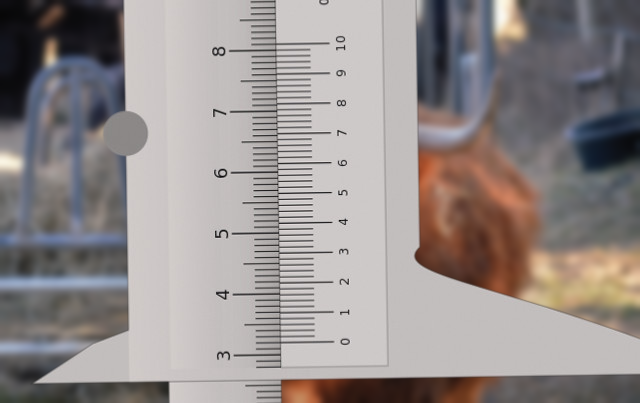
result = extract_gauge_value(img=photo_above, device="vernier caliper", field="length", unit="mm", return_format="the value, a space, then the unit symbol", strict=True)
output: 32.0 mm
